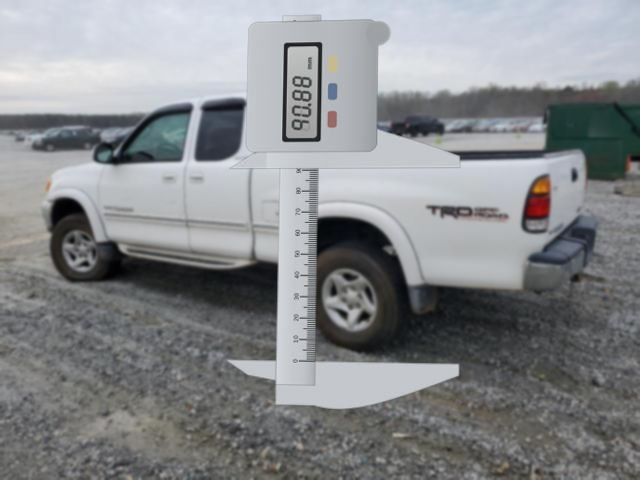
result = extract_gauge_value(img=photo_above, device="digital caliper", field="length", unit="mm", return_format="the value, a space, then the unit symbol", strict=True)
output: 90.88 mm
